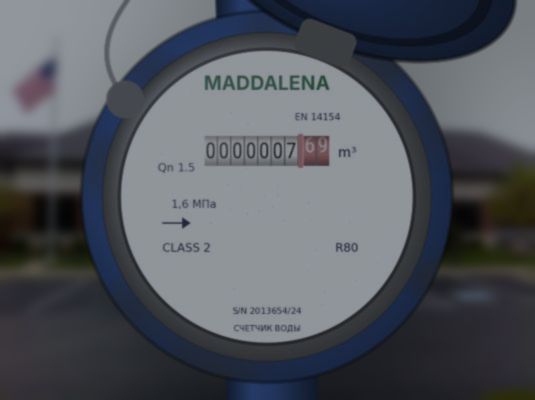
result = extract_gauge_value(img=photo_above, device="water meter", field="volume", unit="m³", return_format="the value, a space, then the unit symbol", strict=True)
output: 7.69 m³
